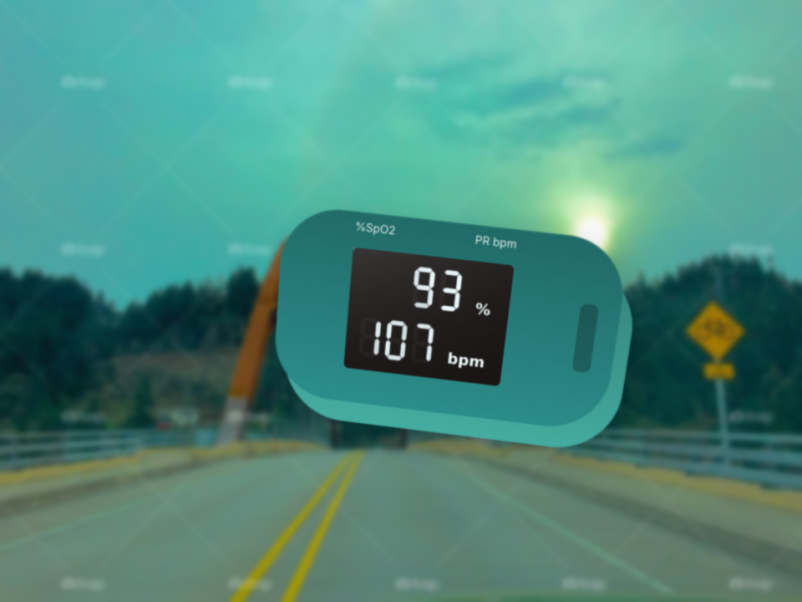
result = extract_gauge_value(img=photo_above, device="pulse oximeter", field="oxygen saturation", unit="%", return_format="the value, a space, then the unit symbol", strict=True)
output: 93 %
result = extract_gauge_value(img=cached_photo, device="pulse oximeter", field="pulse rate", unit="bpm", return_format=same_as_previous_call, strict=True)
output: 107 bpm
